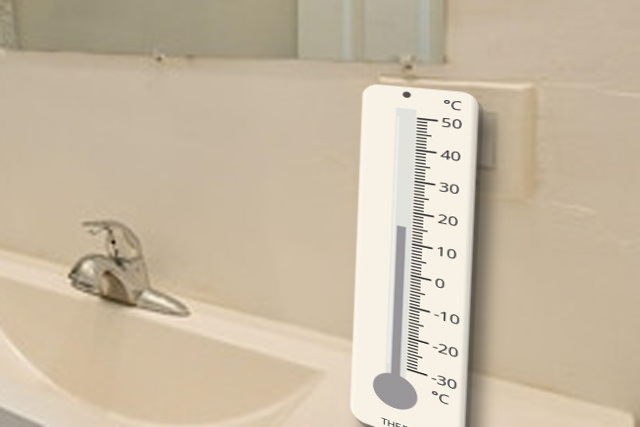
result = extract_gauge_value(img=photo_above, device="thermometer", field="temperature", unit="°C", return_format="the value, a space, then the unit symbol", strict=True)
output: 15 °C
